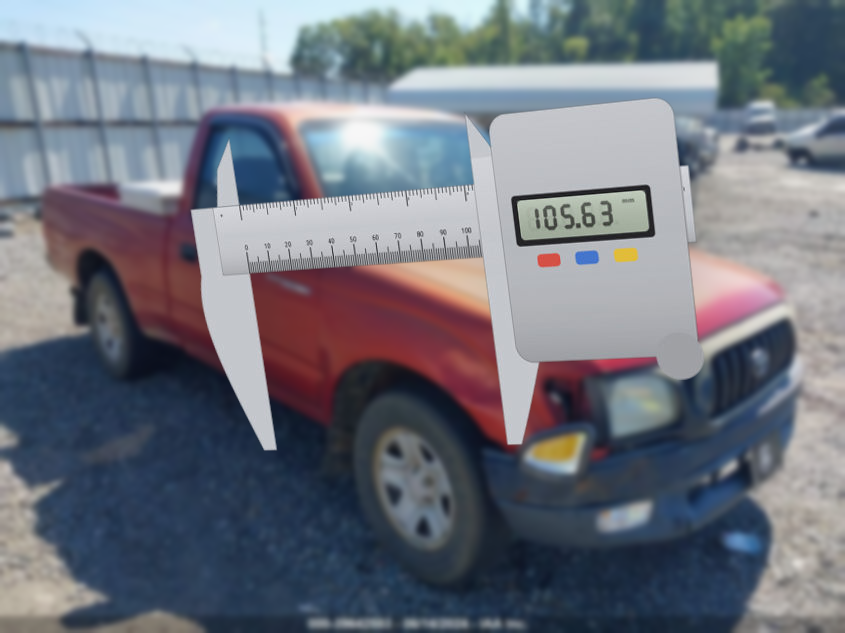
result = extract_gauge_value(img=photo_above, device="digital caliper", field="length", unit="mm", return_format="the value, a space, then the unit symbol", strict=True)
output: 105.63 mm
